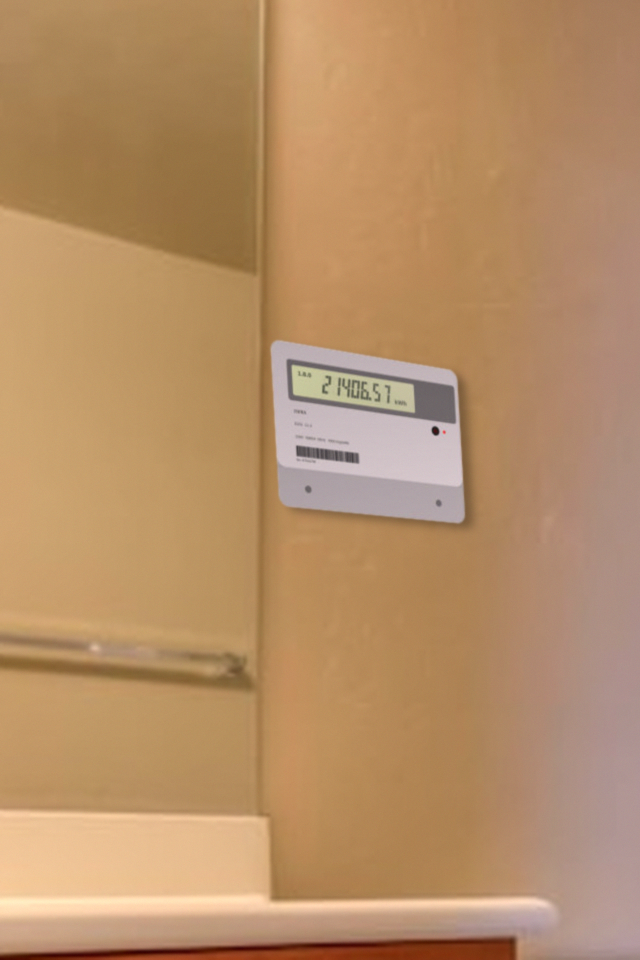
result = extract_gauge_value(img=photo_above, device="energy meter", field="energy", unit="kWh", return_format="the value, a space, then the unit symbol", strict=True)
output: 21406.57 kWh
